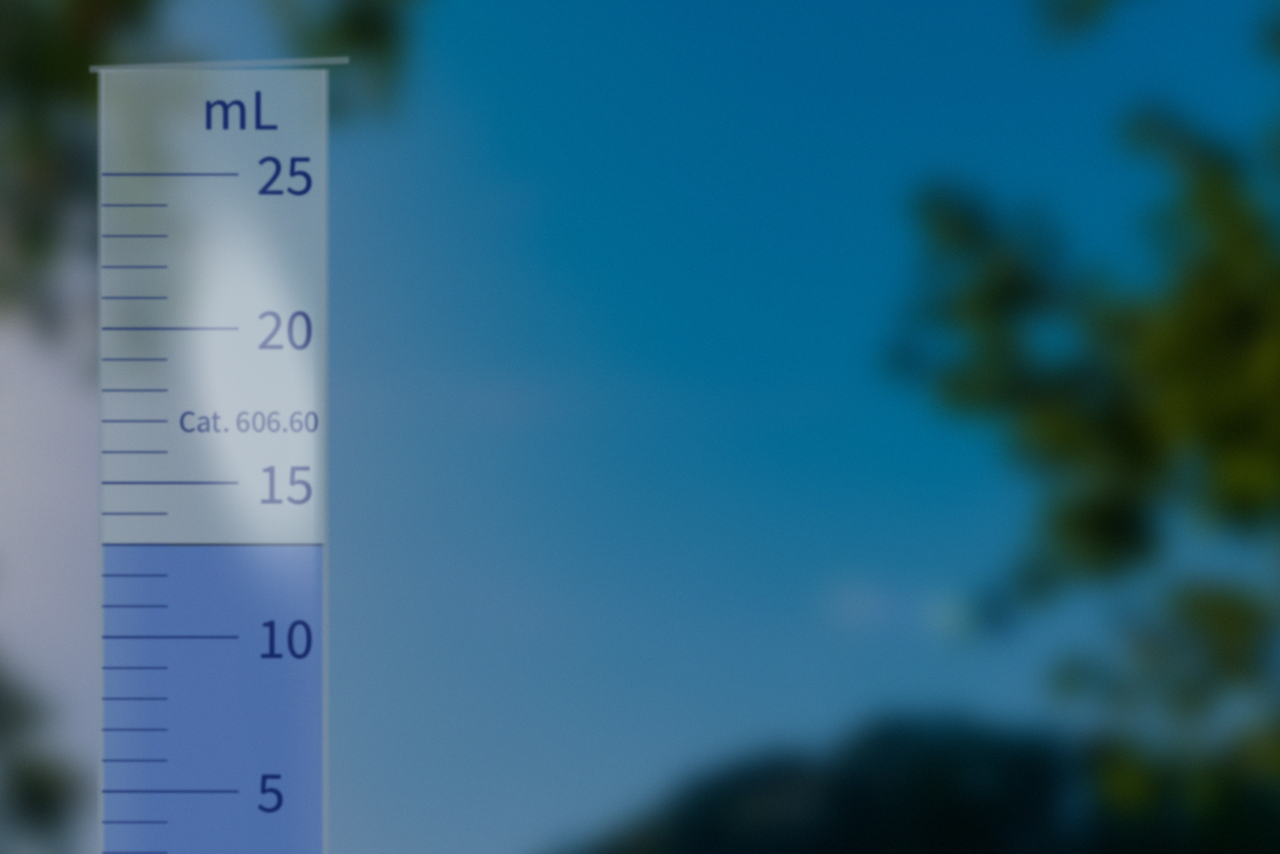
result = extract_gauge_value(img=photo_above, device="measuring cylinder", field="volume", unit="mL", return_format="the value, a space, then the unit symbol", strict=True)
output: 13 mL
